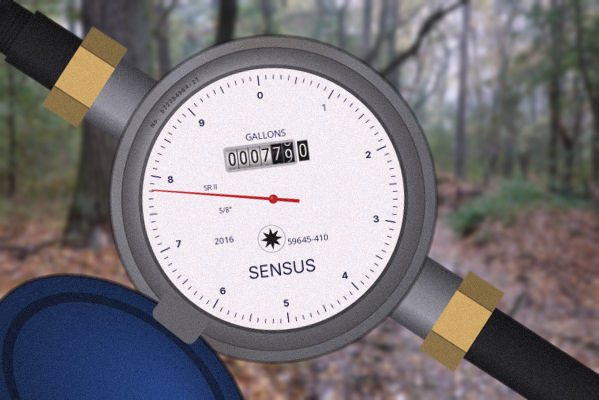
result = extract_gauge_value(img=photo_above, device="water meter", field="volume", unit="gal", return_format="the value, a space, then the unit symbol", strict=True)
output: 7787.8 gal
